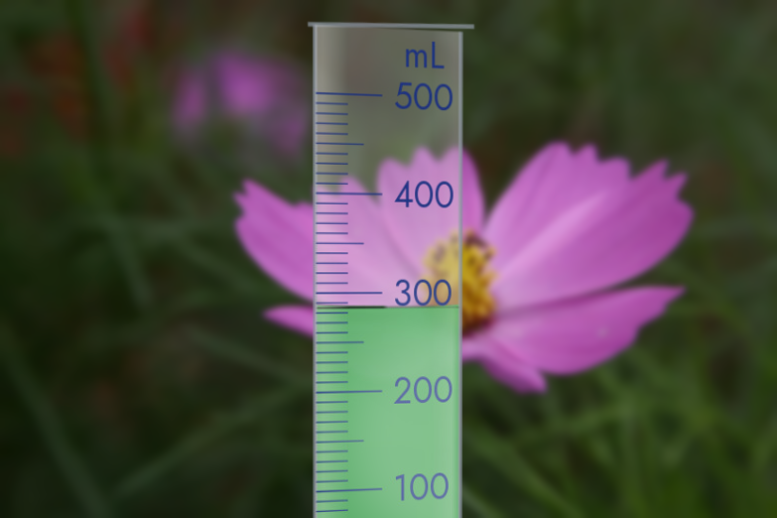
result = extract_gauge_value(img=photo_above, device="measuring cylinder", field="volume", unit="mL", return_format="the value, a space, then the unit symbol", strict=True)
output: 285 mL
